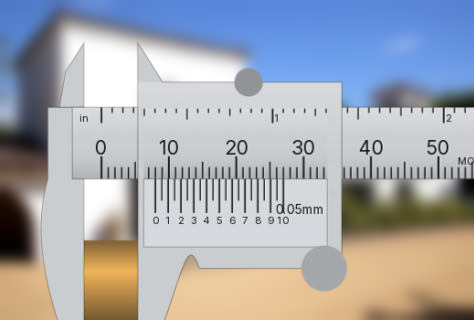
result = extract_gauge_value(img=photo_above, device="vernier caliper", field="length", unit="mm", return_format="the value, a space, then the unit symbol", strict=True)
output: 8.0 mm
